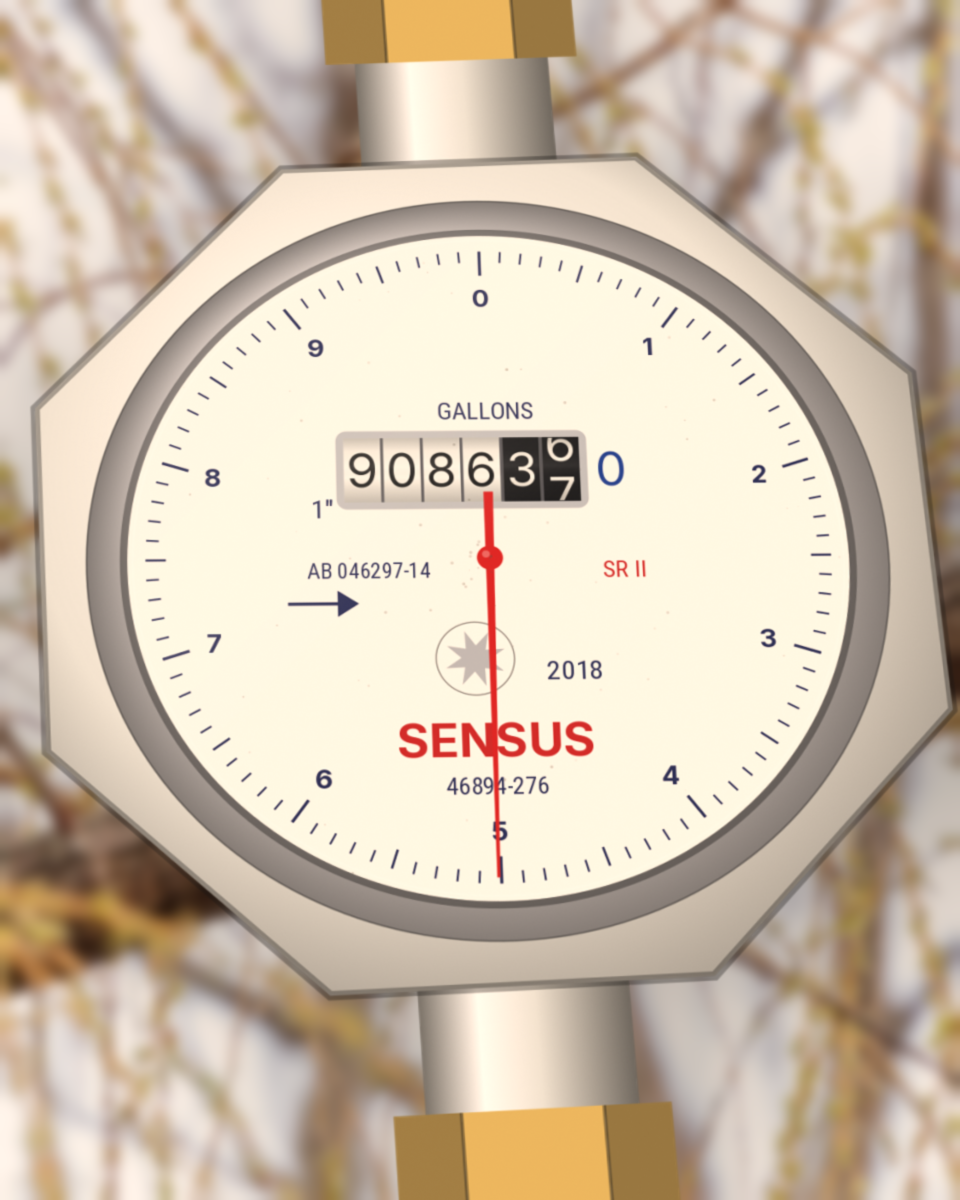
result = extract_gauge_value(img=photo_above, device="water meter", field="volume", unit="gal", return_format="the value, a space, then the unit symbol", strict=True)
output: 9086365.0 gal
